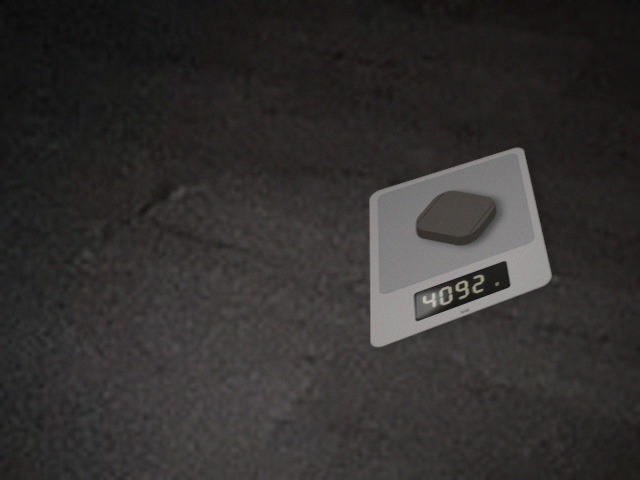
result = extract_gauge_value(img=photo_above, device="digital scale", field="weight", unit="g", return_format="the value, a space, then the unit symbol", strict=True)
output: 4092 g
